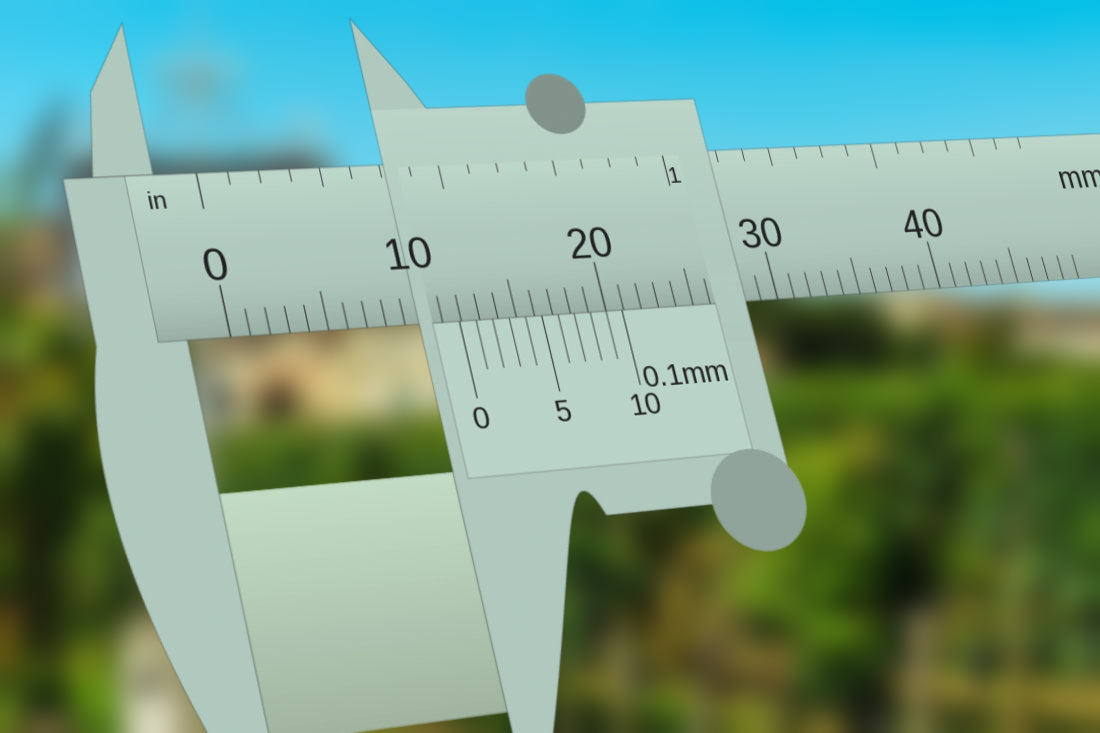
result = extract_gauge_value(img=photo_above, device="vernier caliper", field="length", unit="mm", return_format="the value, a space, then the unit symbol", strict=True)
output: 11.9 mm
